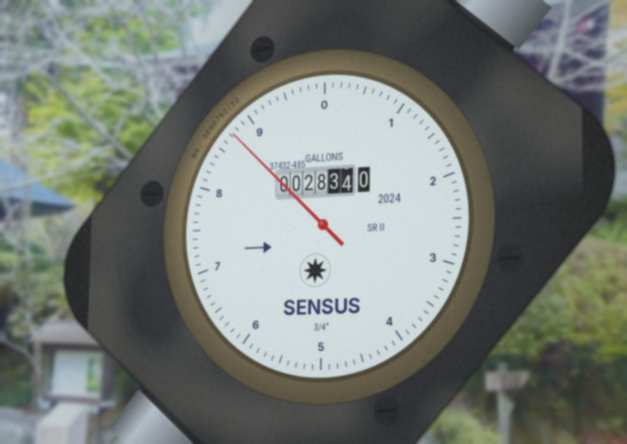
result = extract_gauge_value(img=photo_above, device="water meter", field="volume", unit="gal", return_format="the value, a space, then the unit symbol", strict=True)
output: 28338.7 gal
